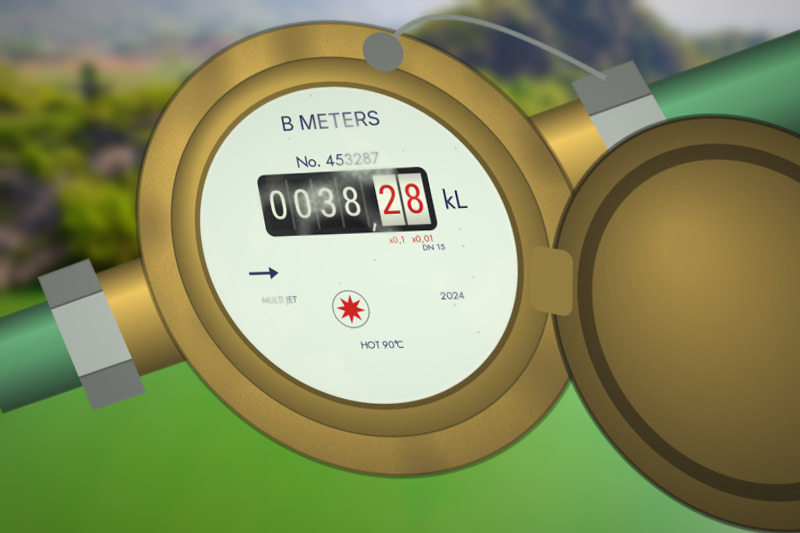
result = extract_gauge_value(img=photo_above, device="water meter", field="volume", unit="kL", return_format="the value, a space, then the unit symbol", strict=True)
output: 38.28 kL
